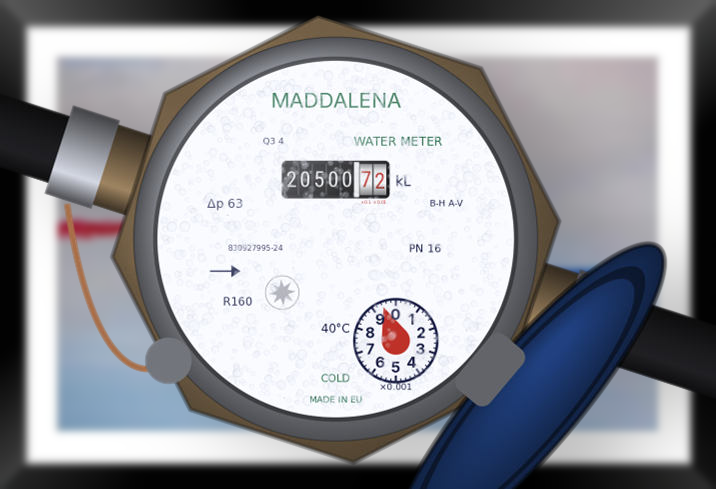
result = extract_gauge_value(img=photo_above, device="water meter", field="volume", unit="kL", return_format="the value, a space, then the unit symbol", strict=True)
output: 20500.719 kL
